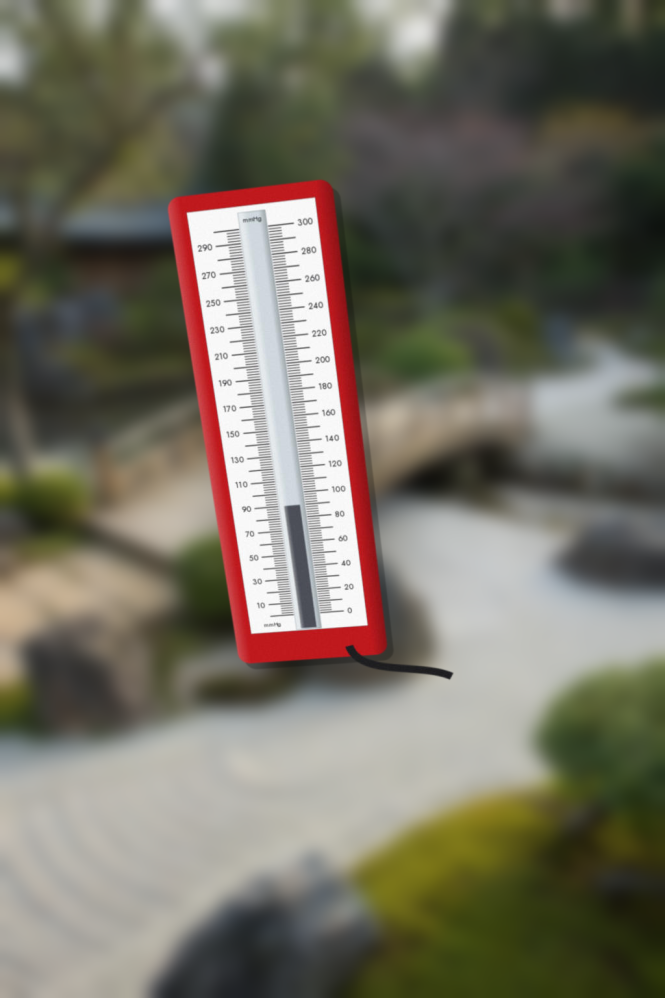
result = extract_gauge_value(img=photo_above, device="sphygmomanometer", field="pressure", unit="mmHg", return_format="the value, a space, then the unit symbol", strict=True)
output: 90 mmHg
